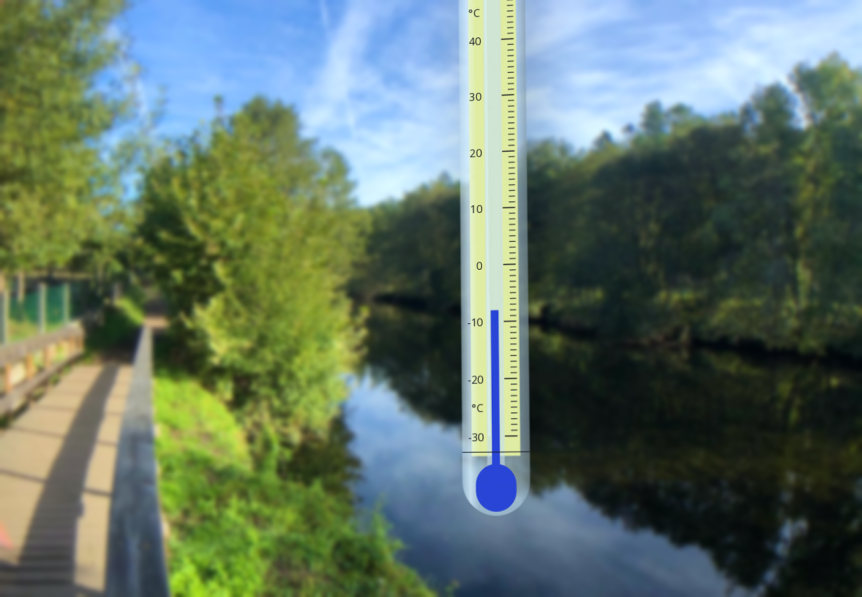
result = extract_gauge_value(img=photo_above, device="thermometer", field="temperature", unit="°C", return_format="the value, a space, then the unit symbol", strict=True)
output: -8 °C
